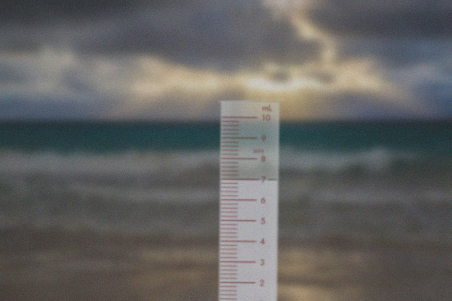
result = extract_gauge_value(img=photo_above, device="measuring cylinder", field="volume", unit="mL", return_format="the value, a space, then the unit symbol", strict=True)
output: 7 mL
